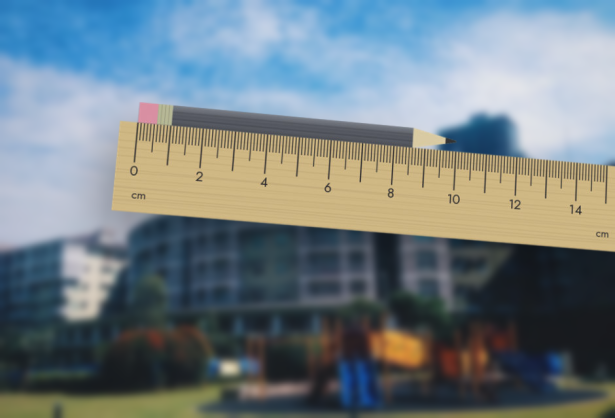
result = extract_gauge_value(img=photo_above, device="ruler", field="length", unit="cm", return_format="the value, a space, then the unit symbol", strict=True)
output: 10 cm
